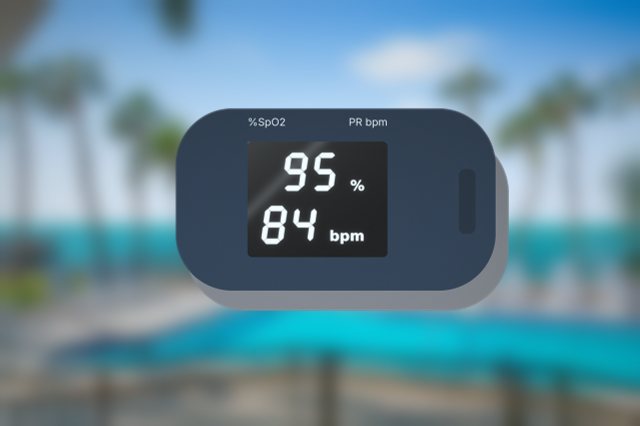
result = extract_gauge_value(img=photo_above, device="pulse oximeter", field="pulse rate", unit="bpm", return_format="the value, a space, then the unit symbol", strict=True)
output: 84 bpm
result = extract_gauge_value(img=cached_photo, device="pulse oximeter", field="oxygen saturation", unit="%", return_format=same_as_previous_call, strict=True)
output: 95 %
